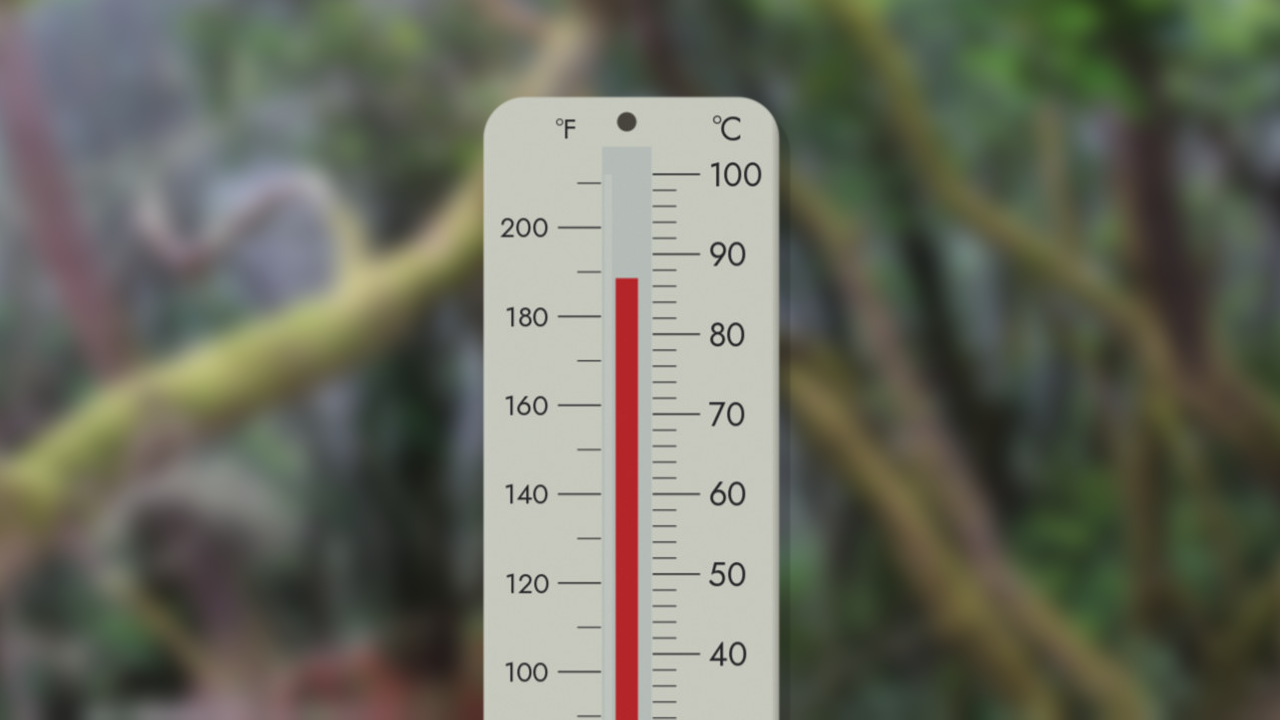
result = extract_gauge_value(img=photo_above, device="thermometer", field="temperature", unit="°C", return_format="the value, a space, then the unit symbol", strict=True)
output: 87 °C
